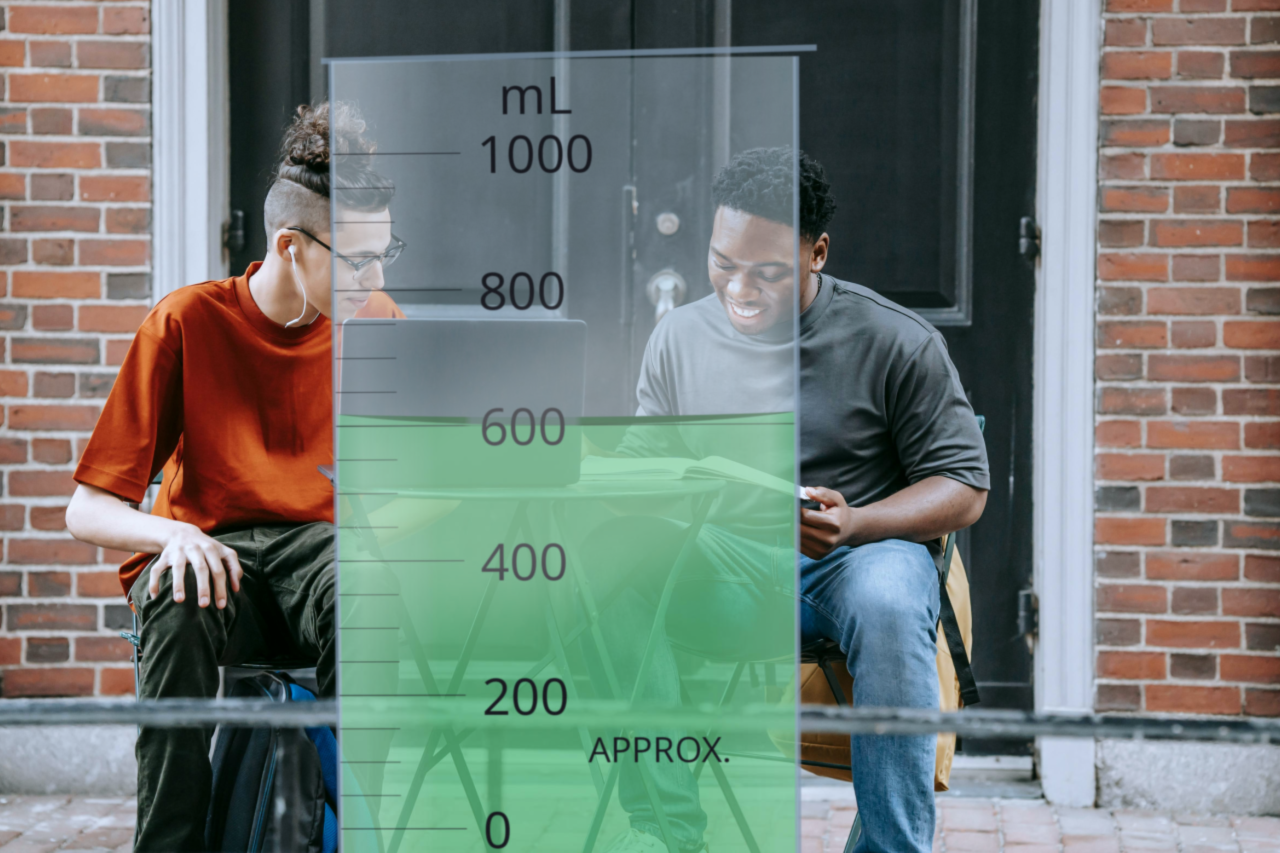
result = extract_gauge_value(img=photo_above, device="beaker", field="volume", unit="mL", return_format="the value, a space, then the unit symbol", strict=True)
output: 600 mL
